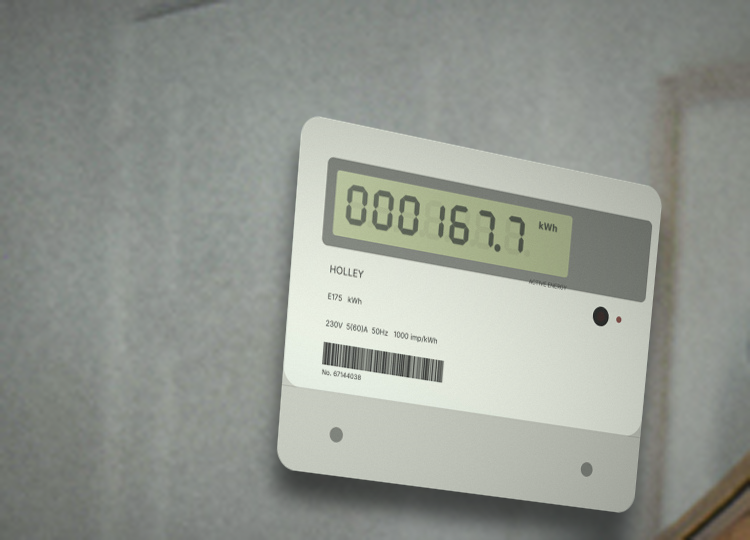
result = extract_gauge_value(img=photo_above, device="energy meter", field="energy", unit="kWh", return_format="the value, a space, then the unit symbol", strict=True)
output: 167.7 kWh
